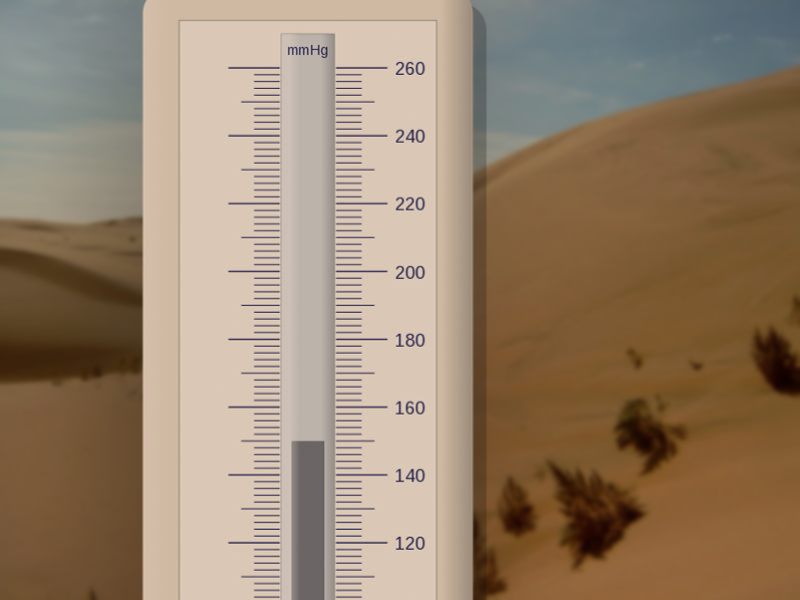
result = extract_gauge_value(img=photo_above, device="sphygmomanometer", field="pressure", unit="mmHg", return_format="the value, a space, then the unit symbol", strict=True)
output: 150 mmHg
